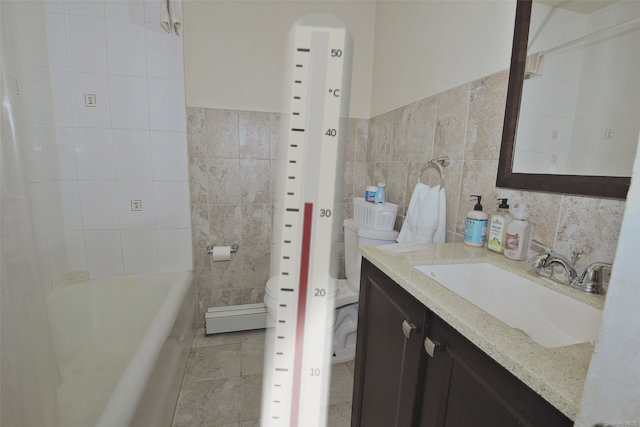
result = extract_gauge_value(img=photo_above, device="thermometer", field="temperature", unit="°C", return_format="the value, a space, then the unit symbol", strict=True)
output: 31 °C
